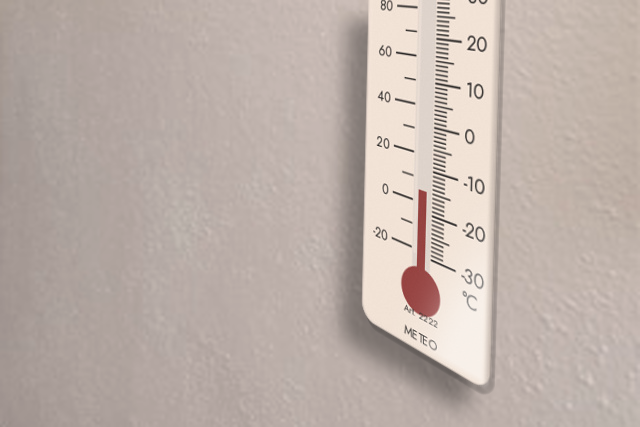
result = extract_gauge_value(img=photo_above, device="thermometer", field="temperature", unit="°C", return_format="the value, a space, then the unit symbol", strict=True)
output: -15 °C
